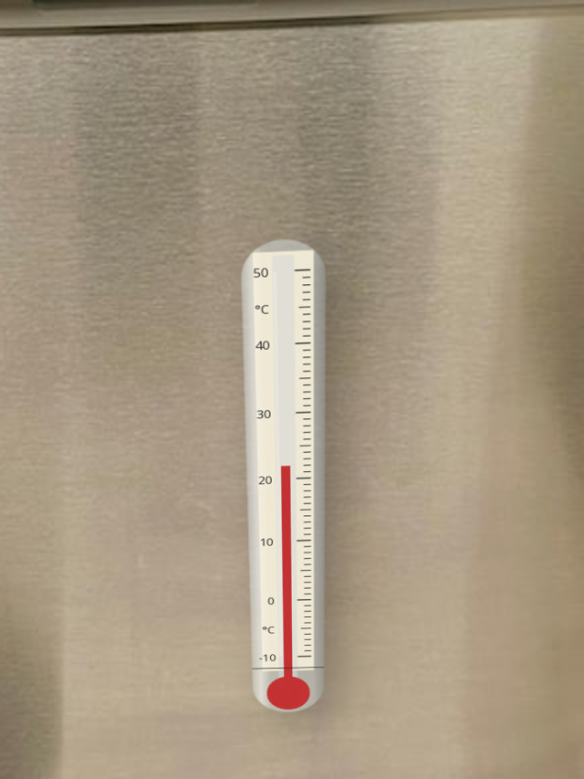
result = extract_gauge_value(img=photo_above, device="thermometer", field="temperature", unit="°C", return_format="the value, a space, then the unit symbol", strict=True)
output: 22 °C
